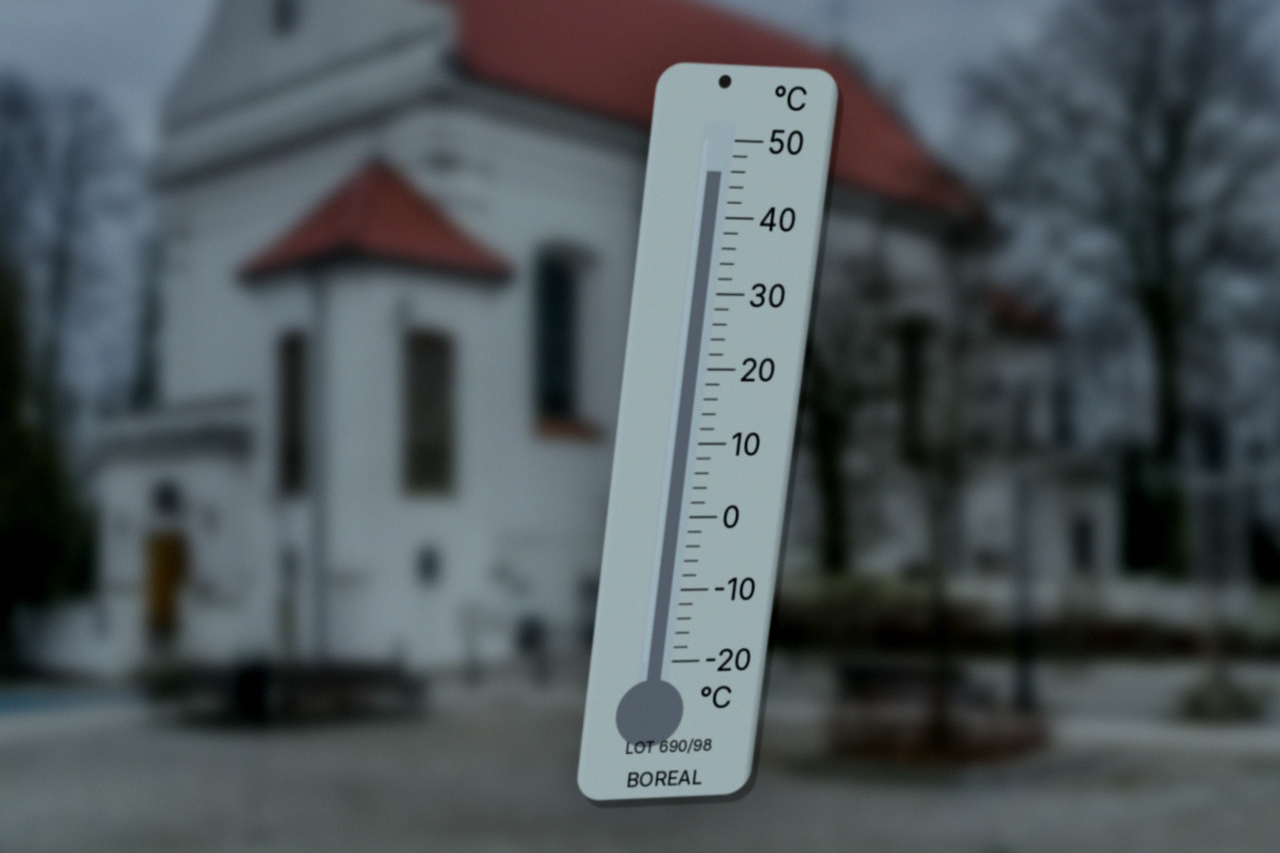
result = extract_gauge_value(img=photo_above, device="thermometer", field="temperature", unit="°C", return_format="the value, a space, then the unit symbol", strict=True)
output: 46 °C
